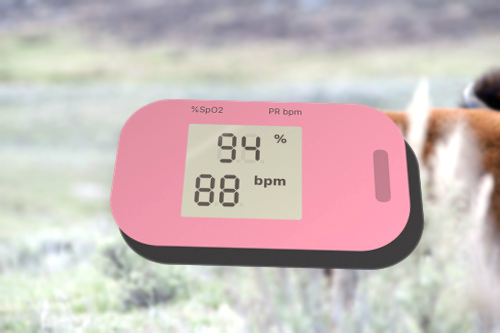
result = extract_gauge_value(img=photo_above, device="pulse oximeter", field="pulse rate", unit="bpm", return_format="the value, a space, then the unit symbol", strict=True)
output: 88 bpm
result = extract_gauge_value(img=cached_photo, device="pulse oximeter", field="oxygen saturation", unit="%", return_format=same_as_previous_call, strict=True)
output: 94 %
